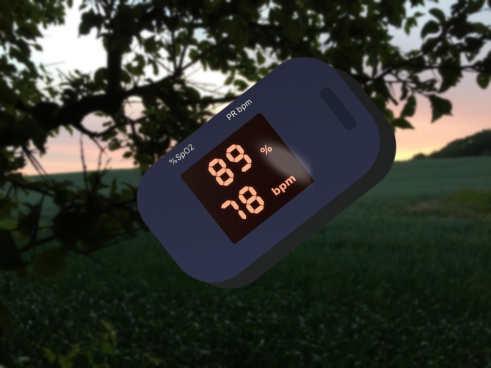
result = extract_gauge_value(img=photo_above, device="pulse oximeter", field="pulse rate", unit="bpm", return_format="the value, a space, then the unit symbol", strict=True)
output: 78 bpm
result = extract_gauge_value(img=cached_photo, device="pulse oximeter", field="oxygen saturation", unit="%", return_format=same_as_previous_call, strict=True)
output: 89 %
